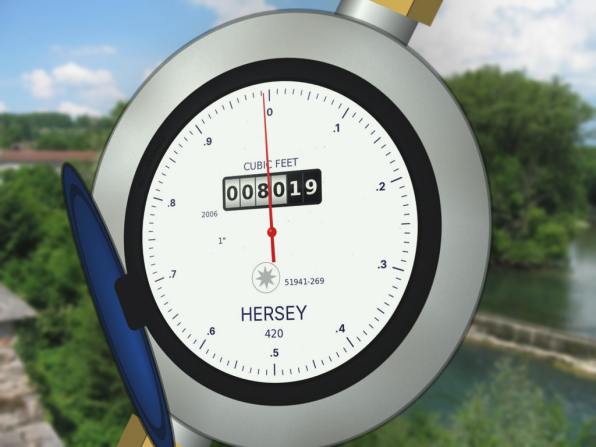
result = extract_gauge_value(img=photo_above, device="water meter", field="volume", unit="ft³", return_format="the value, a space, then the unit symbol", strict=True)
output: 8018.99 ft³
